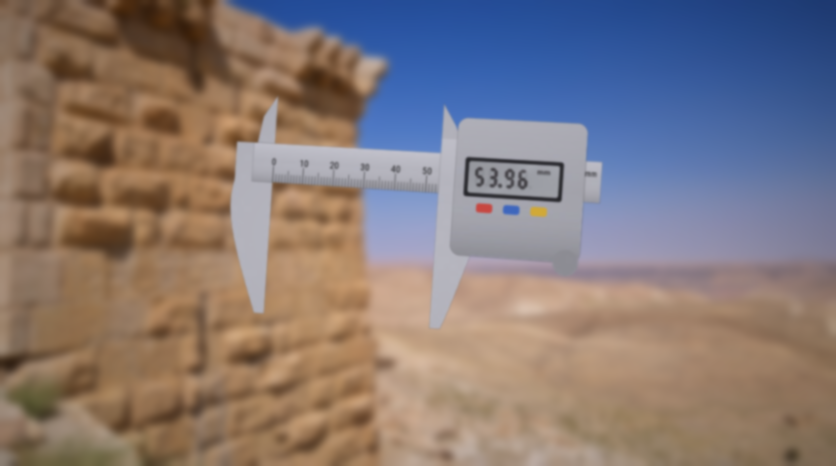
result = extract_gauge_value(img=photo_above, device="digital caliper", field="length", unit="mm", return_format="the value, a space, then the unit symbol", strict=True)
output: 53.96 mm
